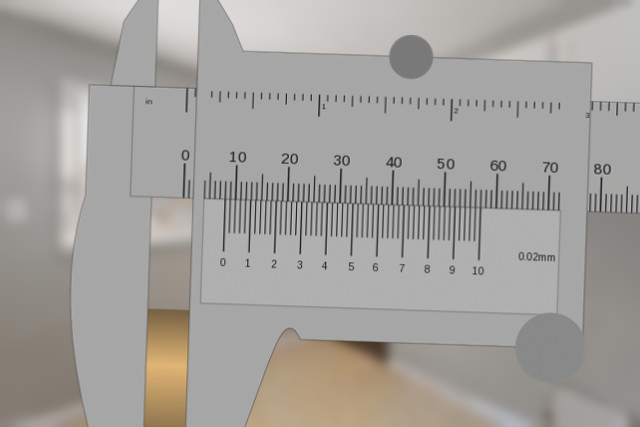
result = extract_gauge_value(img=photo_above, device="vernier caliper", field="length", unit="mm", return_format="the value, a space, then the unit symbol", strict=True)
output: 8.0 mm
